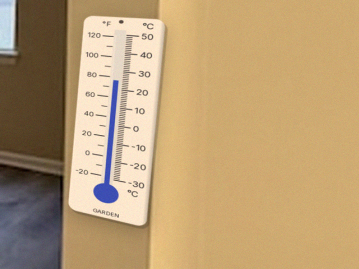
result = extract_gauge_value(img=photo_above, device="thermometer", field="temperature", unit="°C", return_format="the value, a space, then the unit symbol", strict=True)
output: 25 °C
